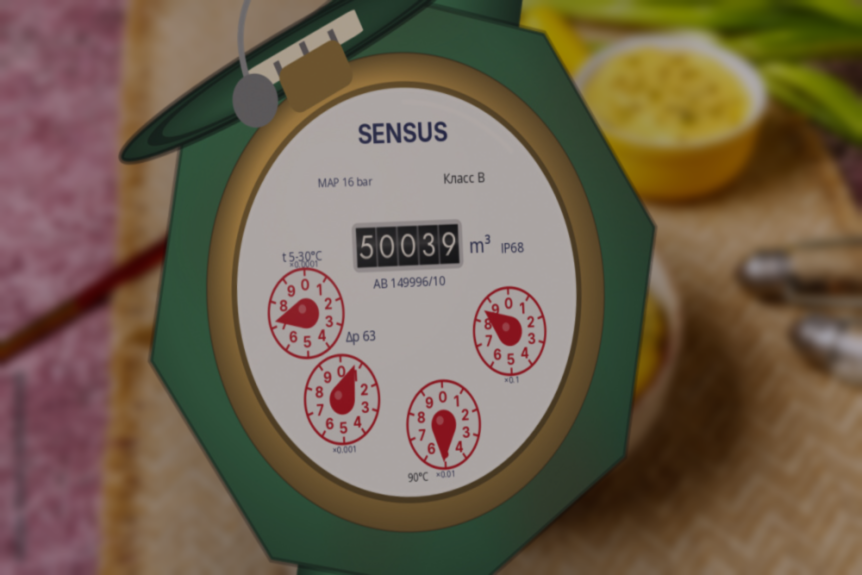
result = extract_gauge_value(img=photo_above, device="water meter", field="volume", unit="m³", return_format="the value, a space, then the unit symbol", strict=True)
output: 50039.8507 m³
